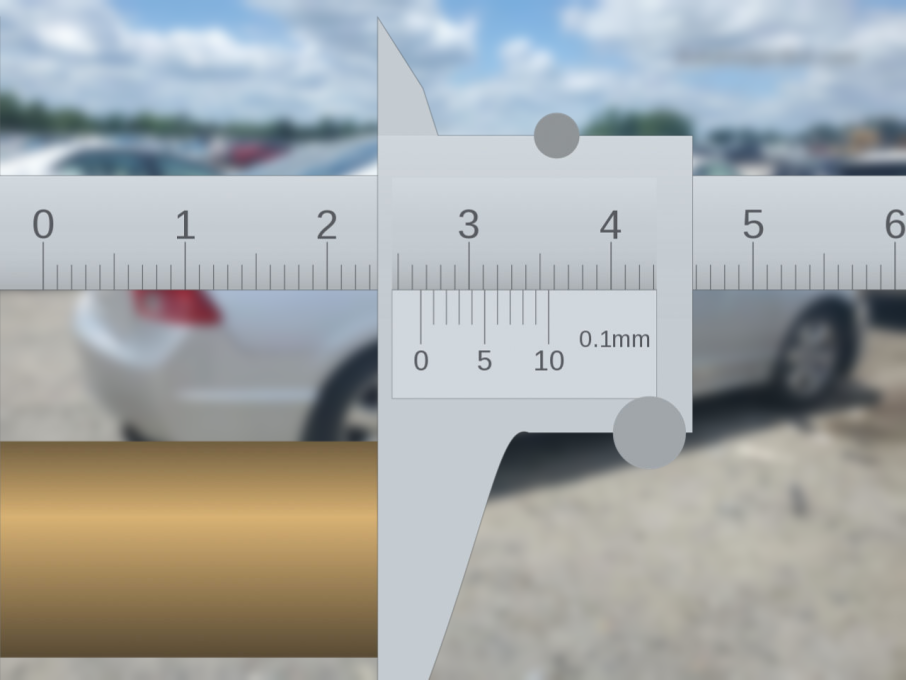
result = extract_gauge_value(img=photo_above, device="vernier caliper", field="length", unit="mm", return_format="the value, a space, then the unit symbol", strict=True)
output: 26.6 mm
